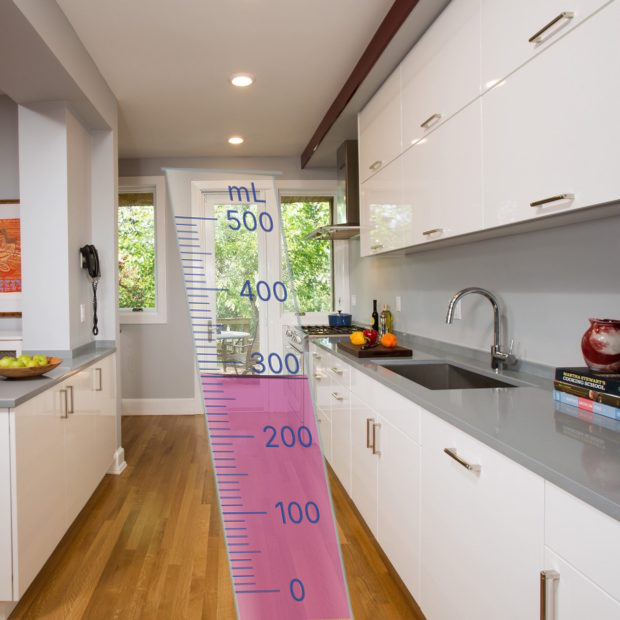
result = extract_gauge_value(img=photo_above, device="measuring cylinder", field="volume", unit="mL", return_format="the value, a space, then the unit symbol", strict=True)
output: 280 mL
